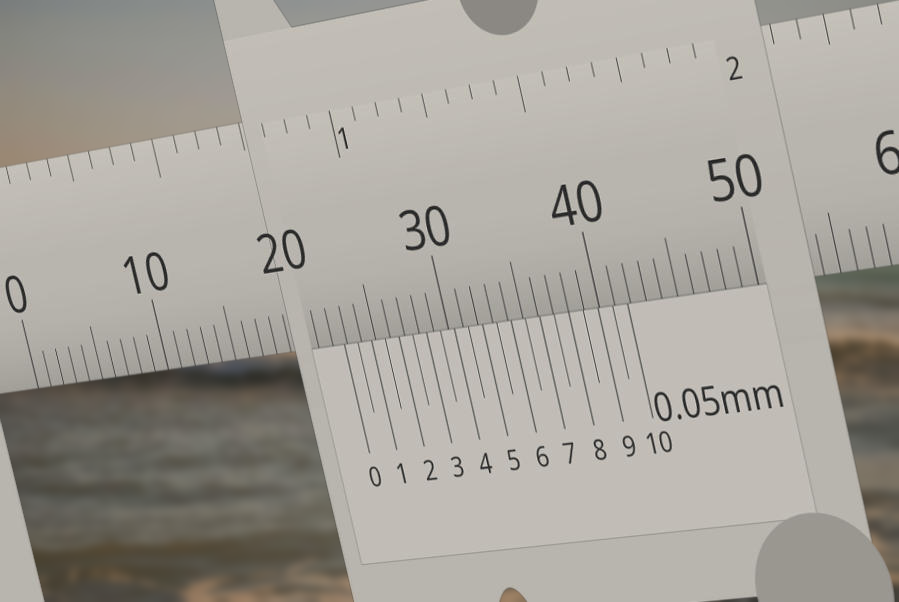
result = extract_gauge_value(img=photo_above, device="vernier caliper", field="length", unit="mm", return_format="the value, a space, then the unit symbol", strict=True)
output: 22.8 mm
